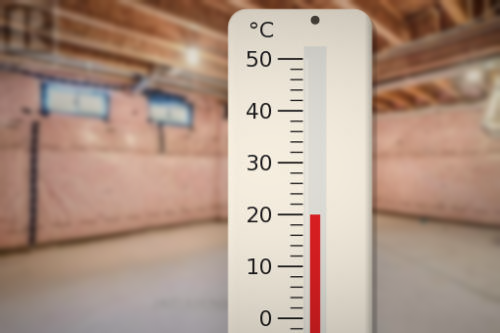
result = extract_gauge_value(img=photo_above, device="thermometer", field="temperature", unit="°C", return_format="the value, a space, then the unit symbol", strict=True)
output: 20 °C
